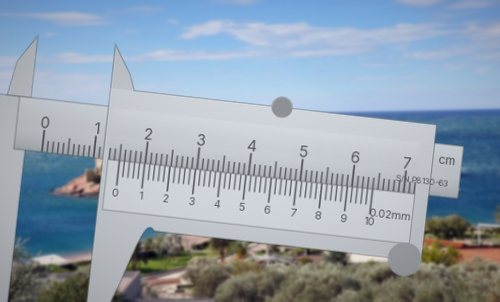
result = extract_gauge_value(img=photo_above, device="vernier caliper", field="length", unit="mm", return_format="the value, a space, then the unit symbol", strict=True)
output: 15.0 mm
